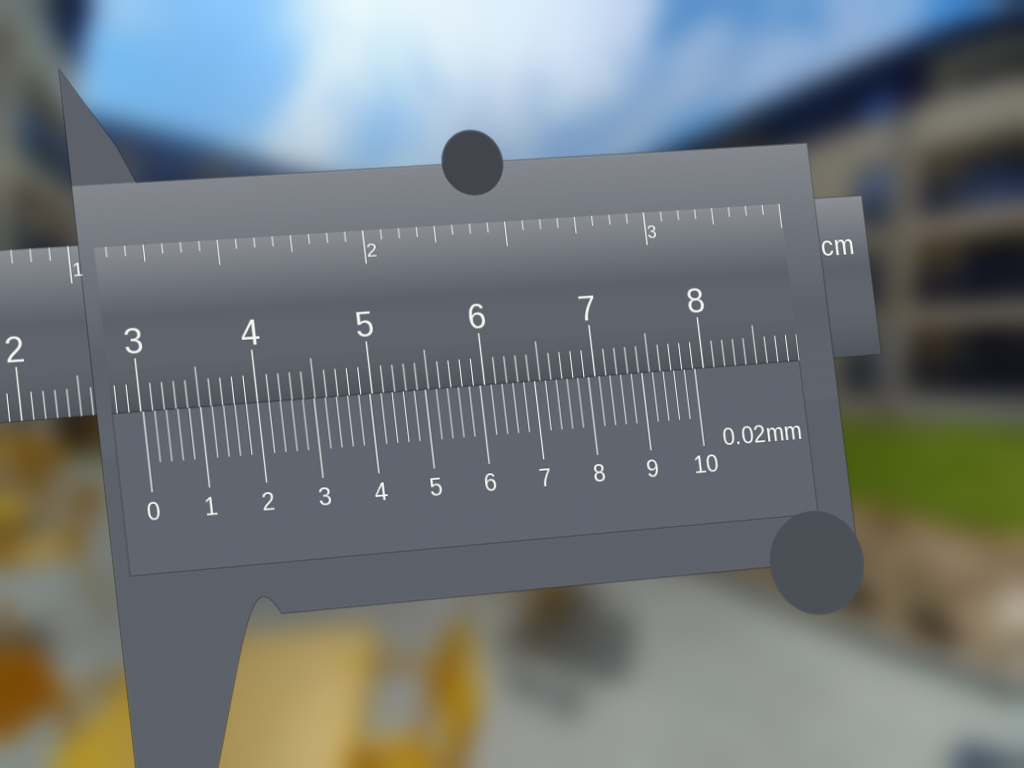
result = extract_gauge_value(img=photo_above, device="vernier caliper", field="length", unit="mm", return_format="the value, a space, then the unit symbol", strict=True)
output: 30.2 mm
